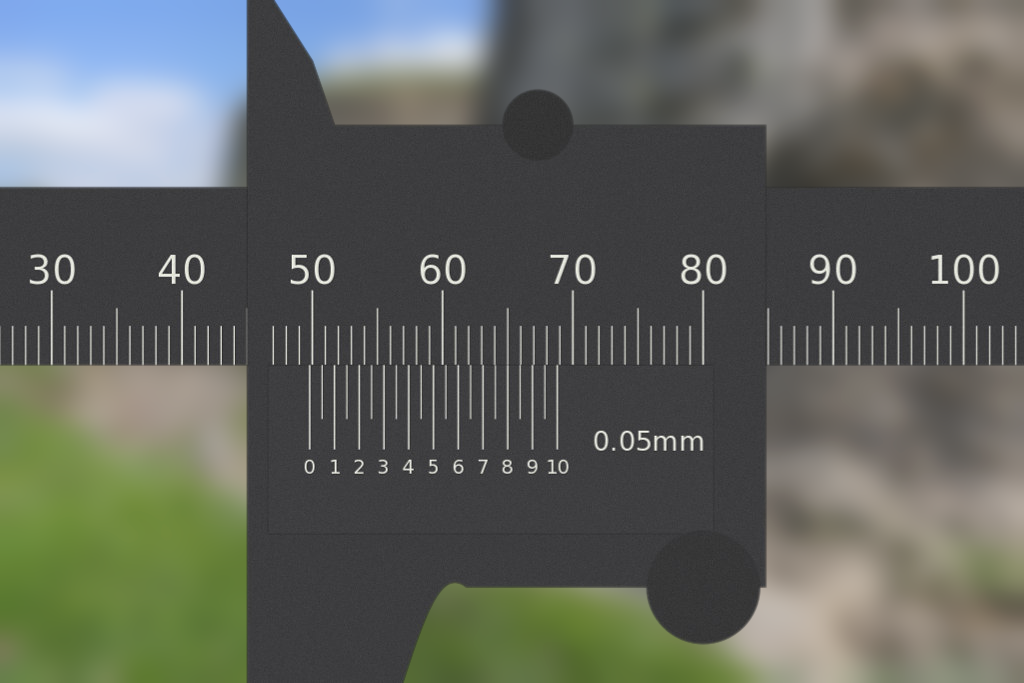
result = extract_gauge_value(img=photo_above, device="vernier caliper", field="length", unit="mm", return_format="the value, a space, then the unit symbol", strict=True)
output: 49.8 mm
